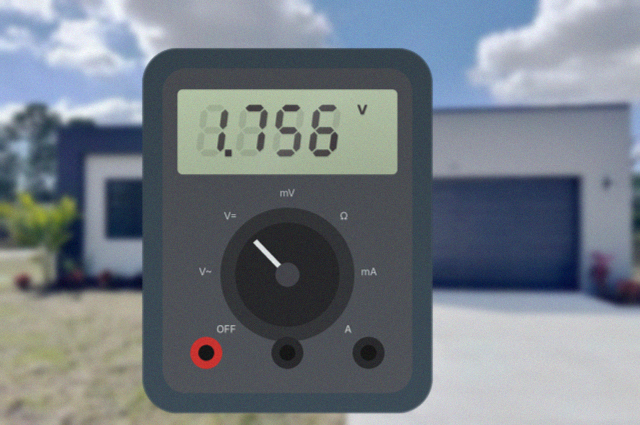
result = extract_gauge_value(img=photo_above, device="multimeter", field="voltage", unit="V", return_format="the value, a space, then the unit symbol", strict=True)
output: 1.756 V
